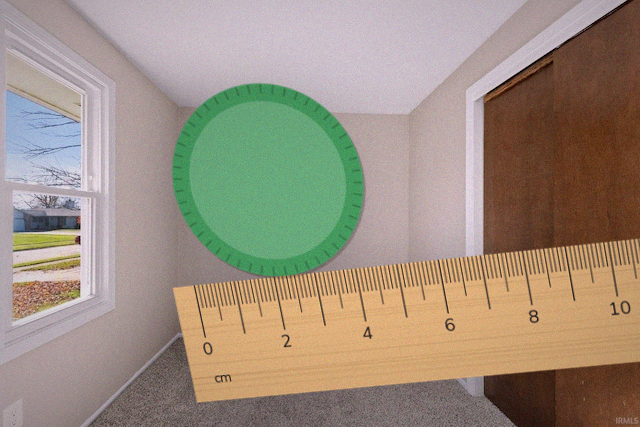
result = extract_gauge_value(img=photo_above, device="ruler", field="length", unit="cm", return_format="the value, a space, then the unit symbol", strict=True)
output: 4.6 cm
